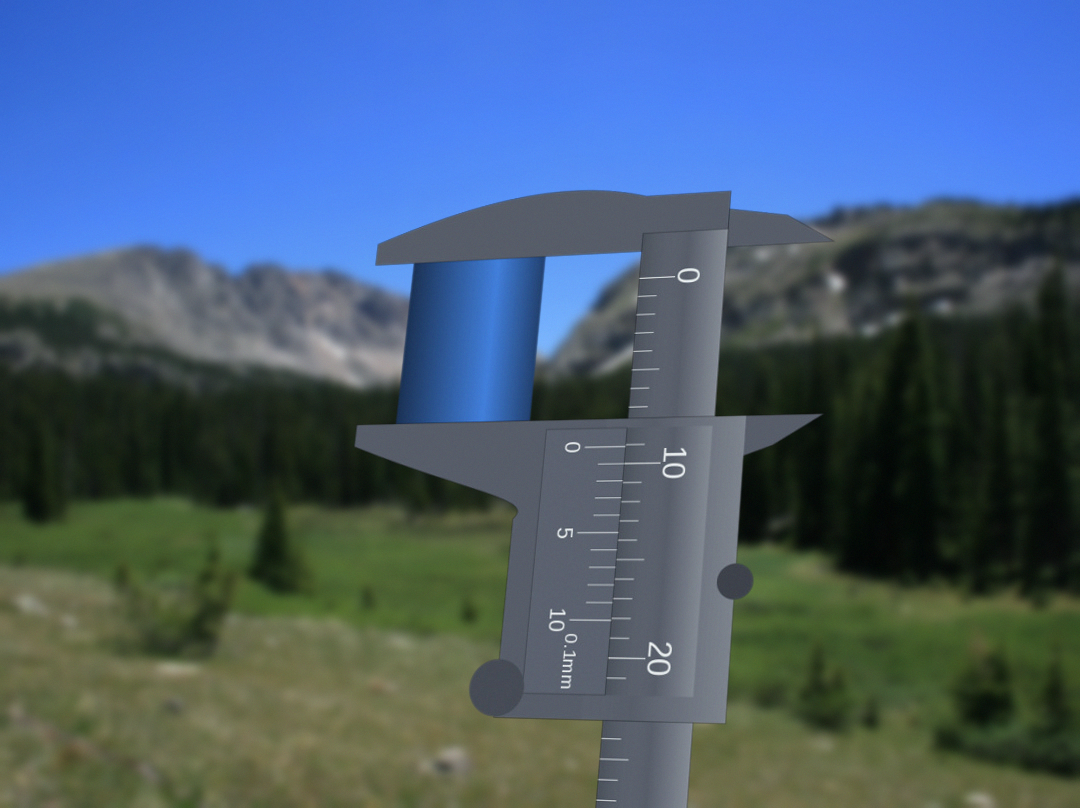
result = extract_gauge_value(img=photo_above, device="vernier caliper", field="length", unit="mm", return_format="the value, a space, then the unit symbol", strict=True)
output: 9.1 mm
